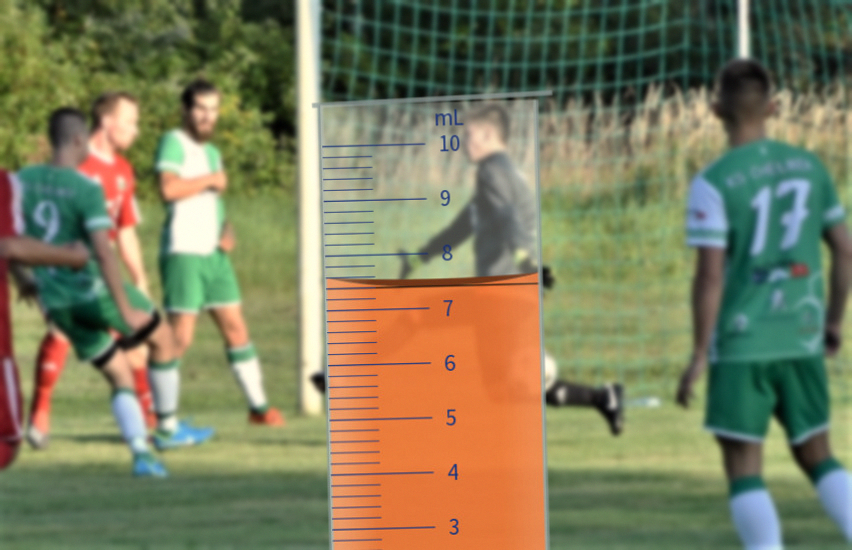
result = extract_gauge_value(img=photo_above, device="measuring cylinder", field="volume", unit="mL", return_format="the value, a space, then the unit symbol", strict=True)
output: 7.4 mL
